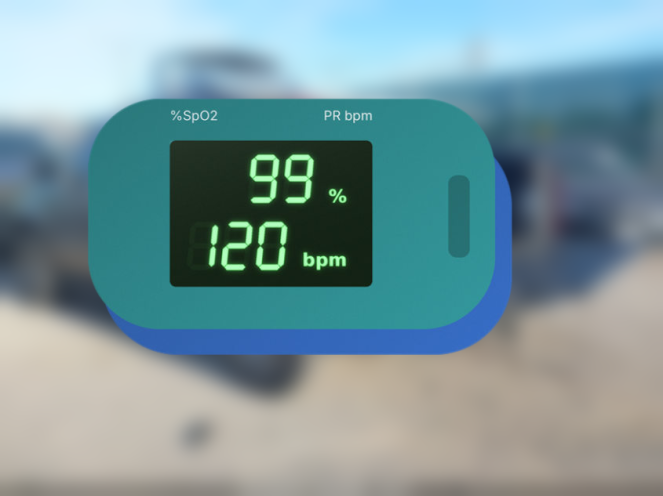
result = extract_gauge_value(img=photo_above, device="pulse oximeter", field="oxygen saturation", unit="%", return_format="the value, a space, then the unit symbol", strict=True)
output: 99 %
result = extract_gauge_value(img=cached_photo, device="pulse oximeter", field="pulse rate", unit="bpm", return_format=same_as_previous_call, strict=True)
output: 120 bpm
